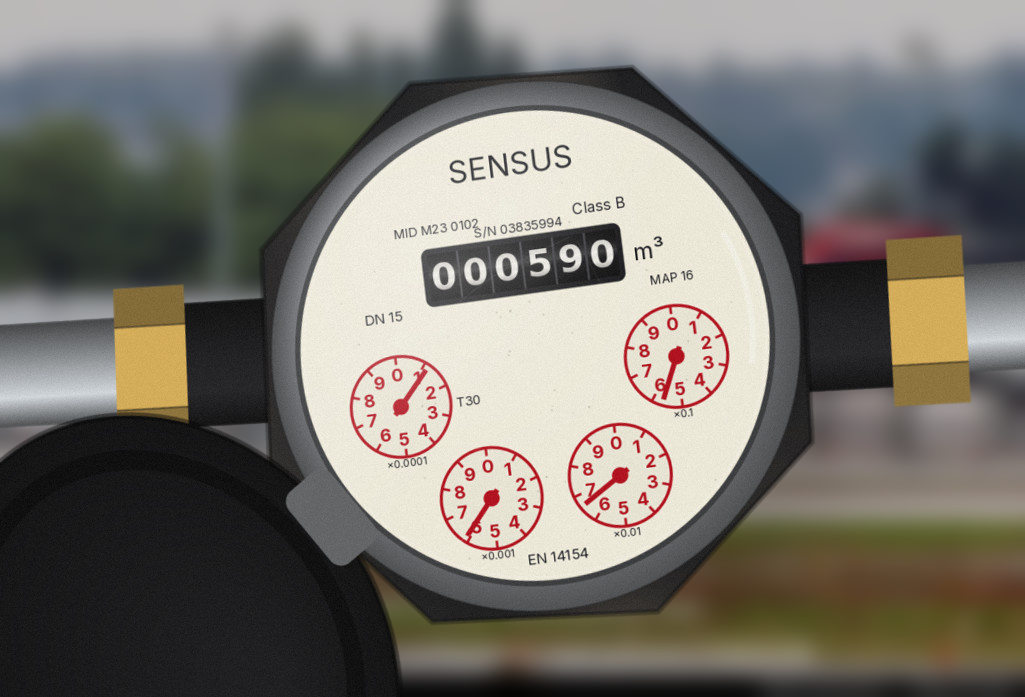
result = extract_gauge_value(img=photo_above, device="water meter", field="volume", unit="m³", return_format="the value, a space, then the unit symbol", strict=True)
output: 590.5661 m³
